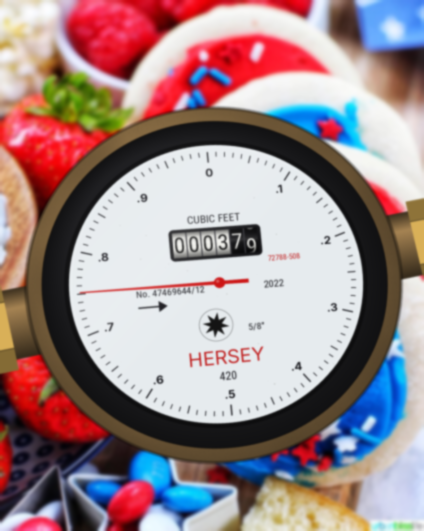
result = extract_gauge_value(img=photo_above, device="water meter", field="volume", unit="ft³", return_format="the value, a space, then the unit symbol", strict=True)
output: 378.75 ft³
